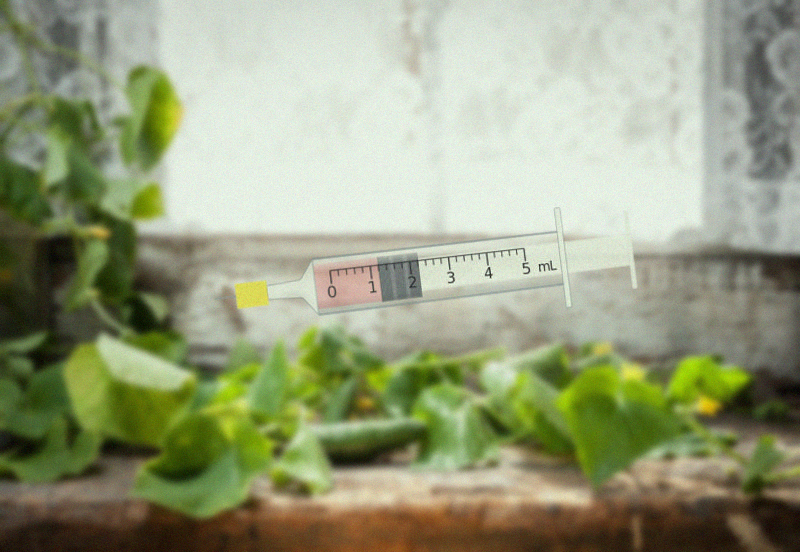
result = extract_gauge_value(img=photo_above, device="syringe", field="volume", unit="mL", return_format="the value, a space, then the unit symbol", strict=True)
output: 1.2 mL
